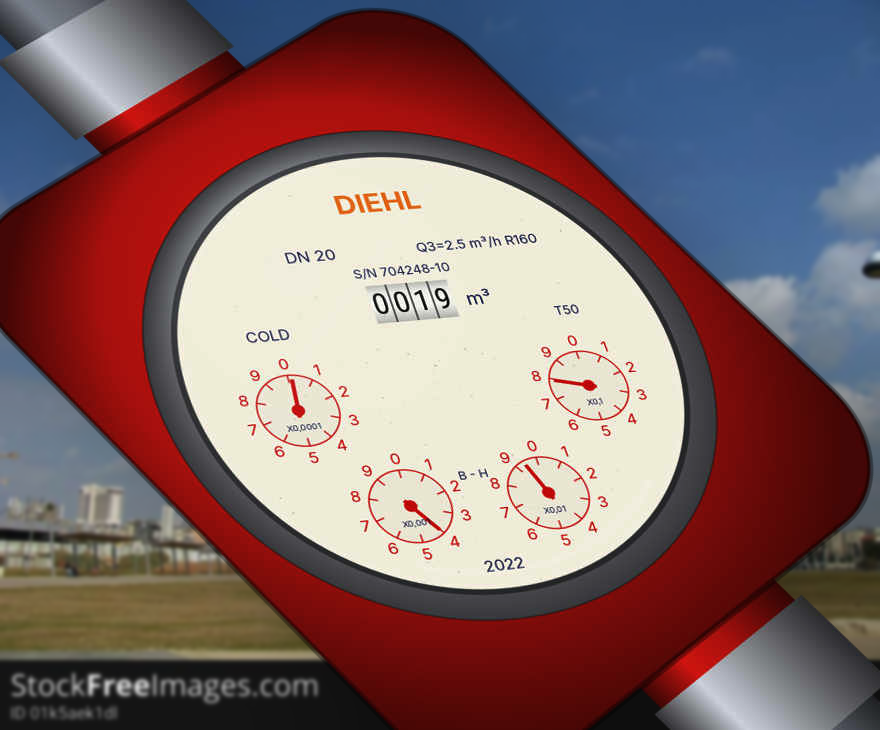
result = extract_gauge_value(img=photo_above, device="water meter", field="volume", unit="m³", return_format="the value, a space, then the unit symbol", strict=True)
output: 19.7940 m³
